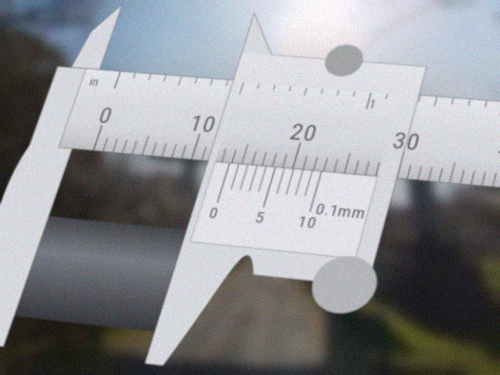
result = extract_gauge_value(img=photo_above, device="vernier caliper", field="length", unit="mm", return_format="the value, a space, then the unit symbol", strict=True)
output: 13.8 mm
